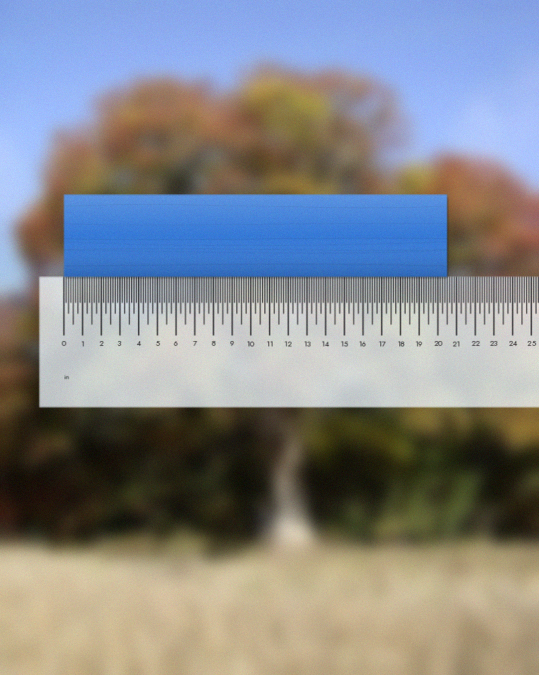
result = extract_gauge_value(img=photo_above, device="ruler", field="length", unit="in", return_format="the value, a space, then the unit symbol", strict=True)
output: 20.5 in
